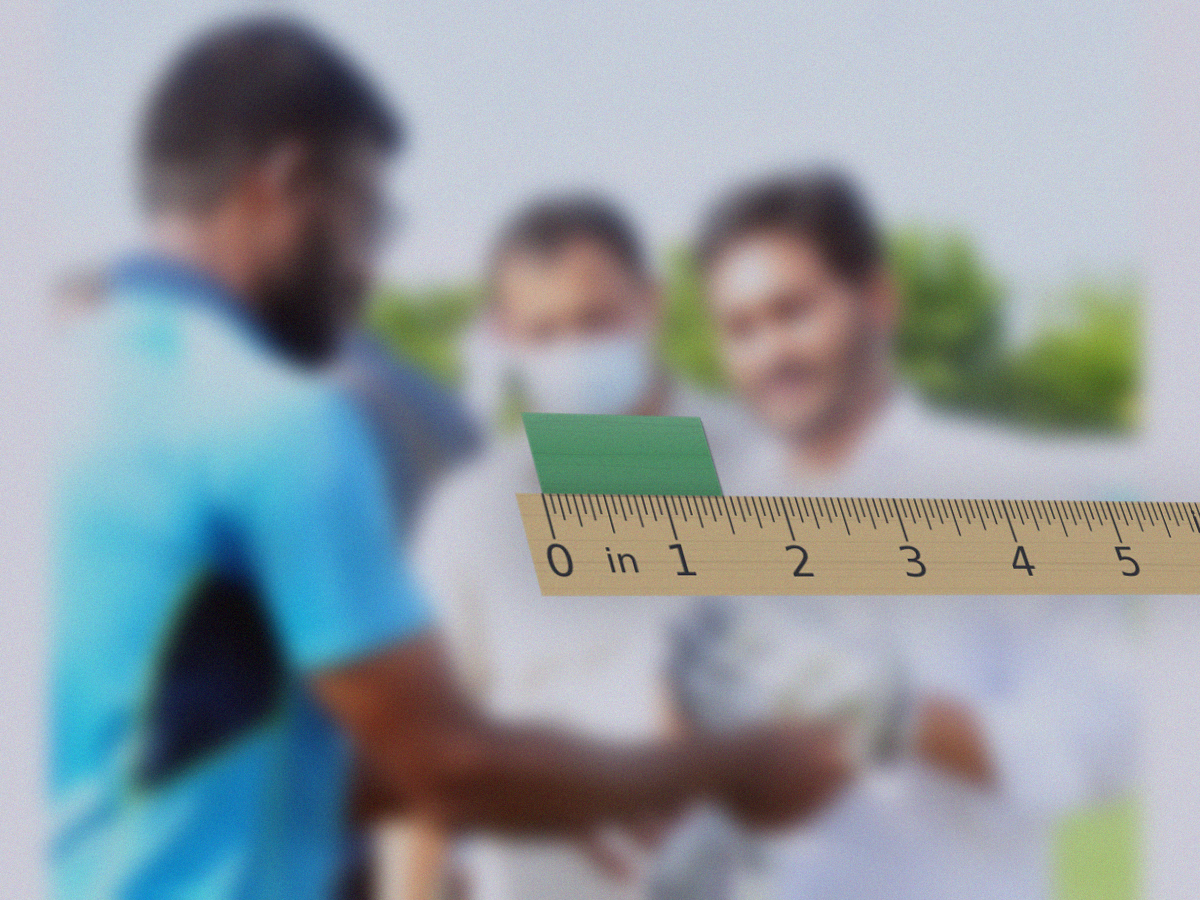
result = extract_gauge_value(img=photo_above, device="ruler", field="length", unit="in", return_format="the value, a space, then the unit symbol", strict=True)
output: 1.5 in
